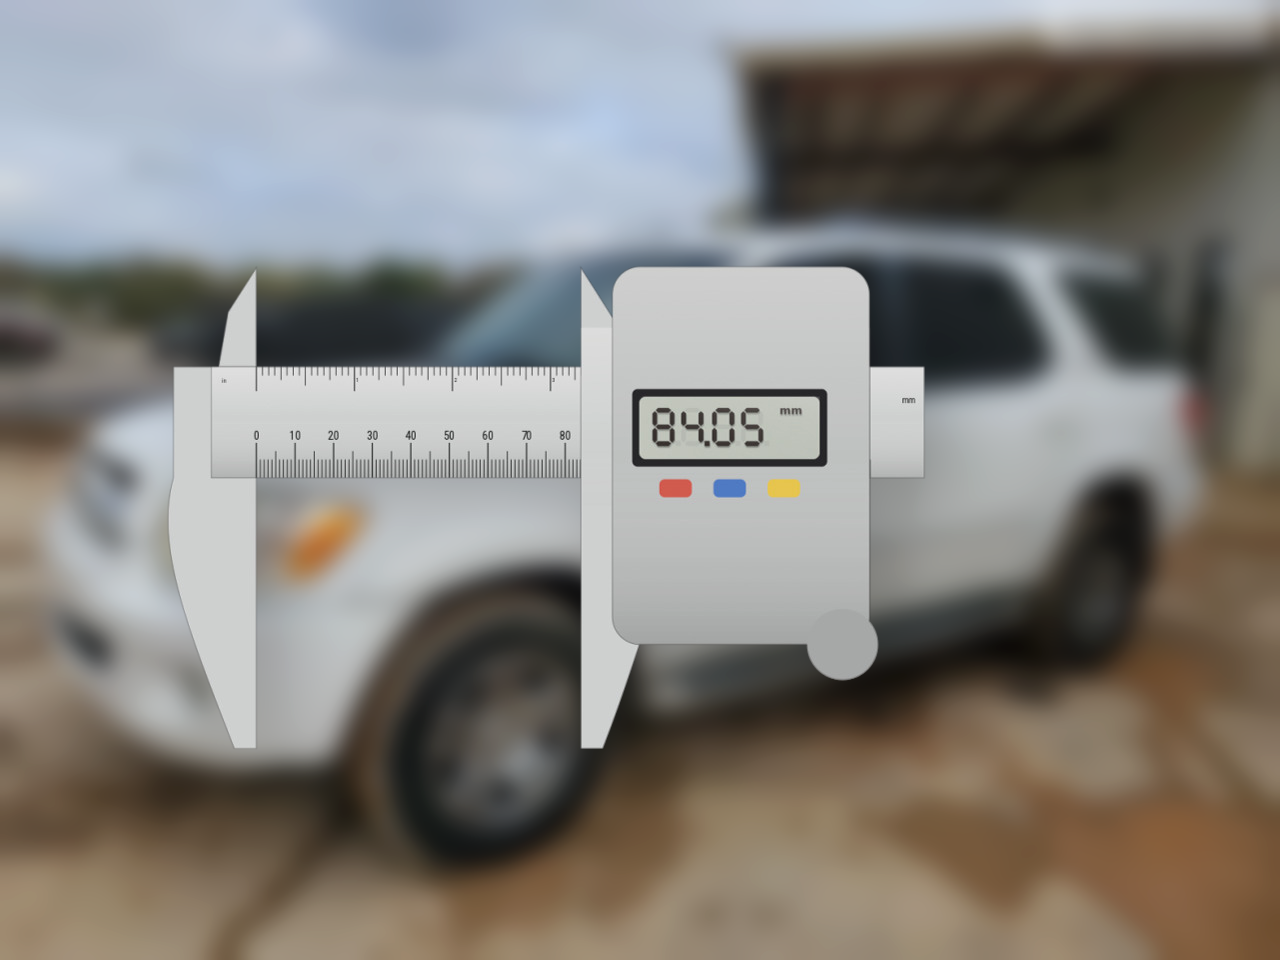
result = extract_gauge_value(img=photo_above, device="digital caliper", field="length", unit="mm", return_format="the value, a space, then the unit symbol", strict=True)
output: 84.05 mm
